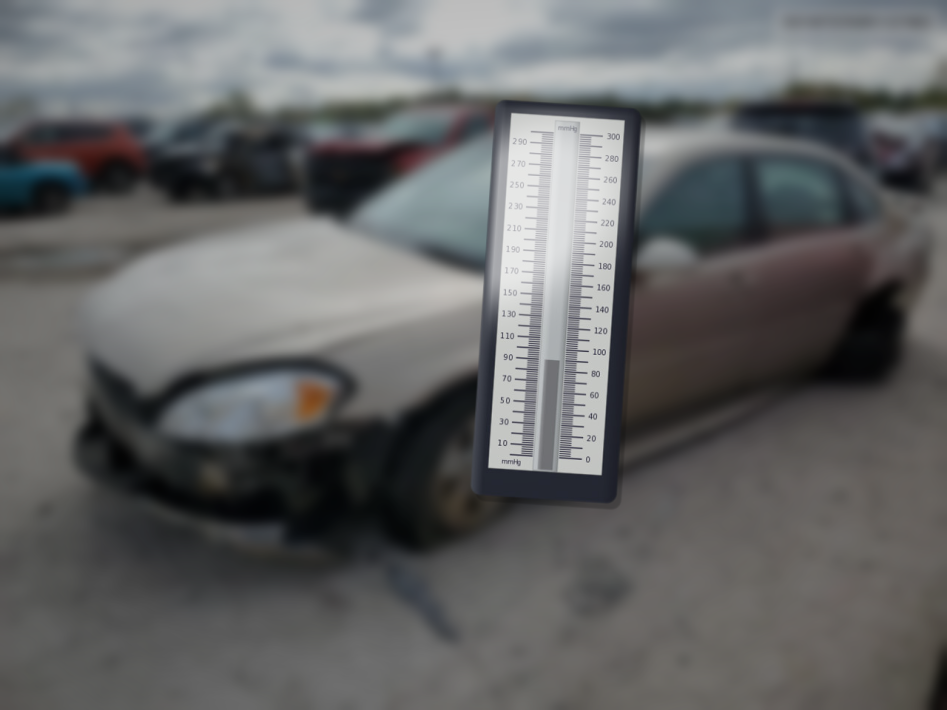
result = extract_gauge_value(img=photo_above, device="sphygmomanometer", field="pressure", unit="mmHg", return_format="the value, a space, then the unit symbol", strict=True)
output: 90 mmHg
